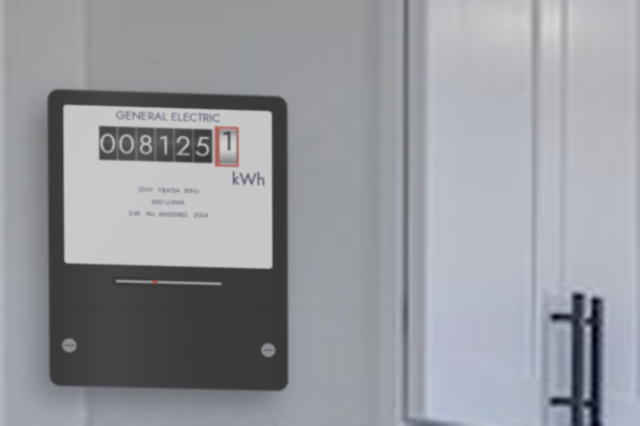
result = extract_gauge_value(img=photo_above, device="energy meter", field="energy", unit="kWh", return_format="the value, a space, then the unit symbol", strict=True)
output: 8125.1 kWh
